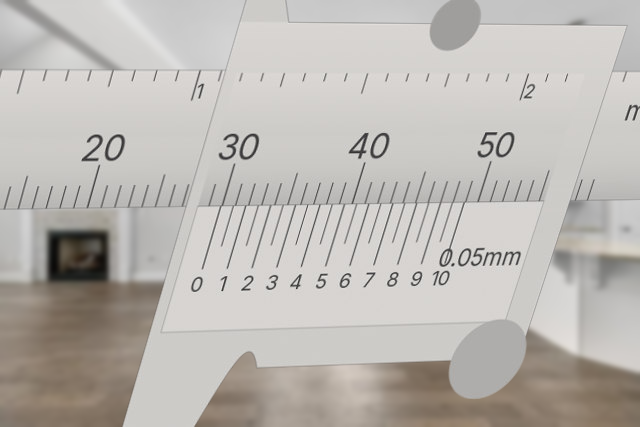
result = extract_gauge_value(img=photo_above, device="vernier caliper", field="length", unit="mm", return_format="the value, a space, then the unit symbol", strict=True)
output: 29.9 mm
